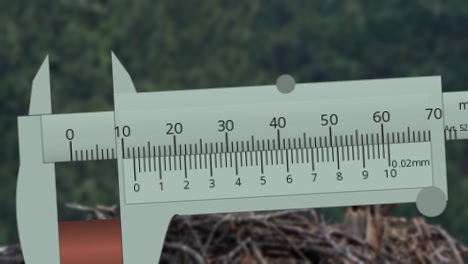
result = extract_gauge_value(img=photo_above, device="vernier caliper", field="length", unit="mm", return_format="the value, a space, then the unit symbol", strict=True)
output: 12.0 mm
